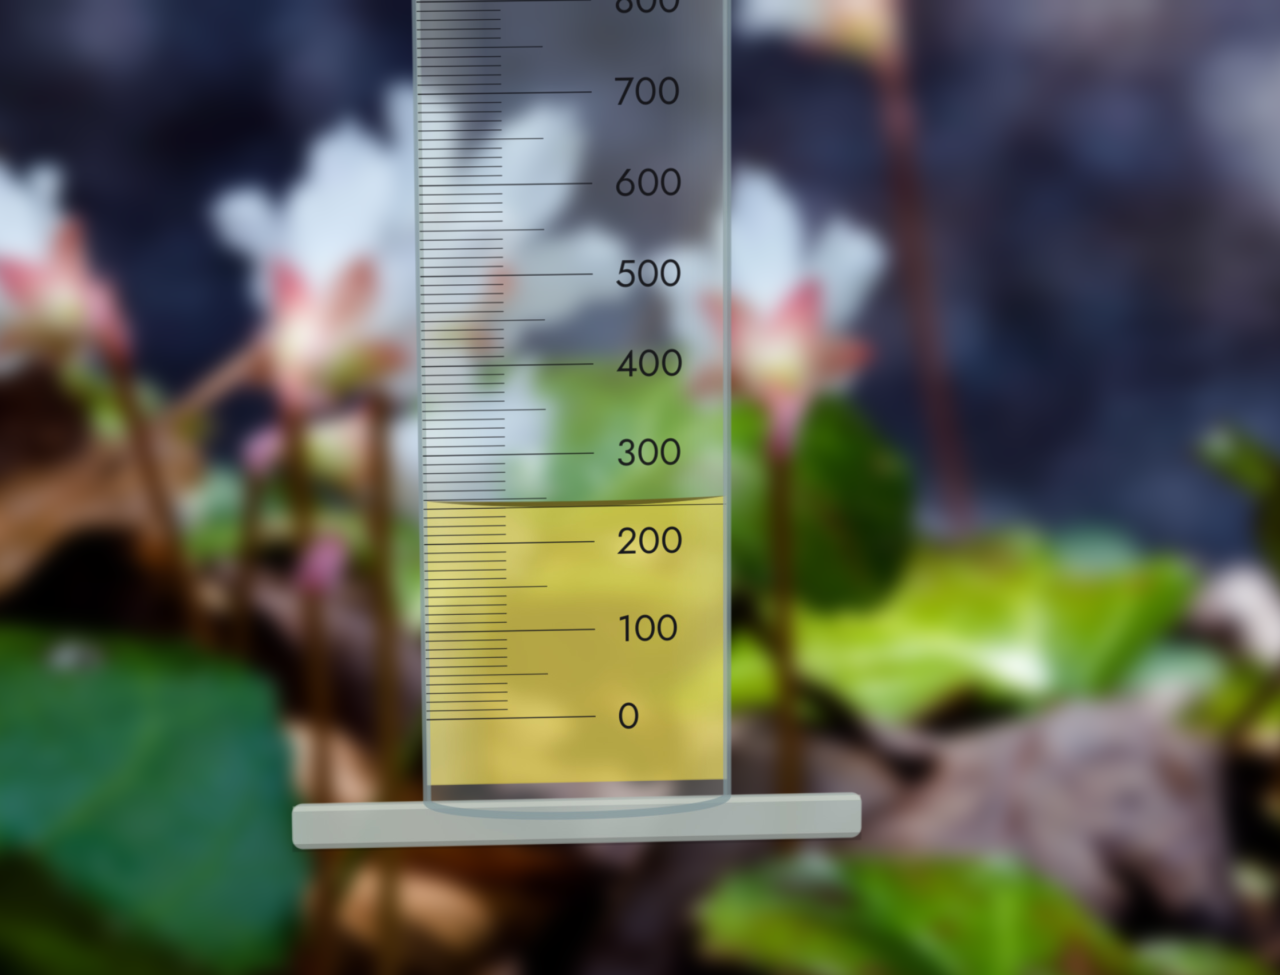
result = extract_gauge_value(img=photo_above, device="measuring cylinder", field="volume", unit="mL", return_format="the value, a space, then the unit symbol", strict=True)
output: 240 mL
